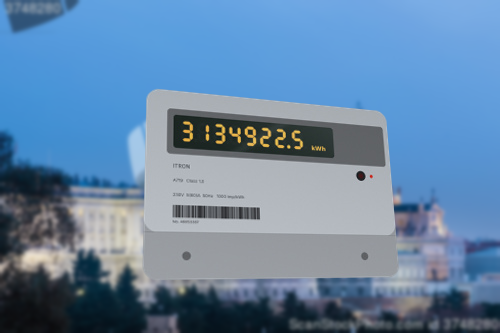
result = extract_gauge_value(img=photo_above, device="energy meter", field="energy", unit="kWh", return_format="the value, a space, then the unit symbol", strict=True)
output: 3134922.5 kWh
